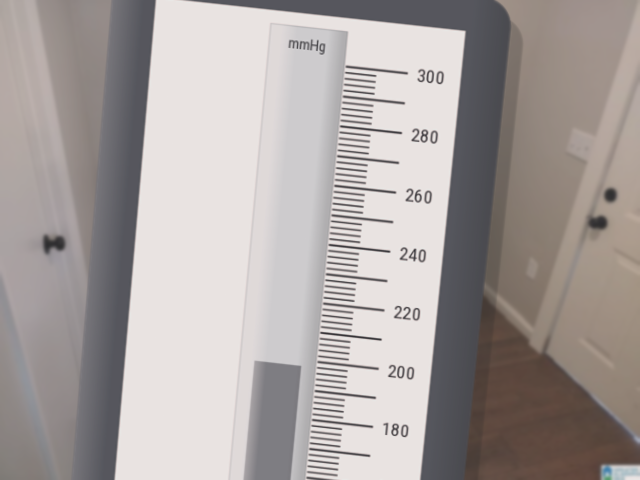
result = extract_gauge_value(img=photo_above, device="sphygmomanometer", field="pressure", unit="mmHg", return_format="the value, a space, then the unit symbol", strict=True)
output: 198 mmHg
